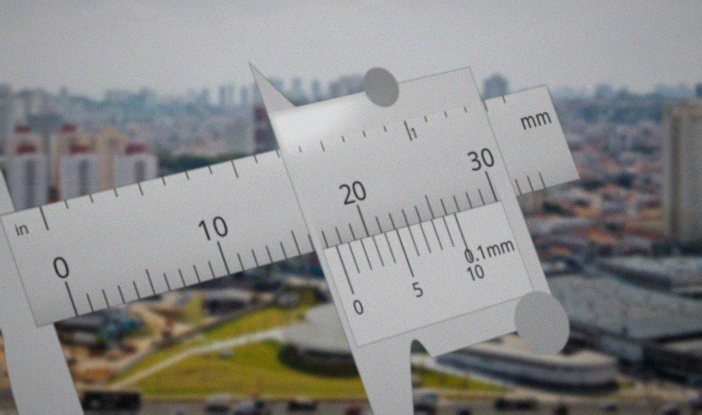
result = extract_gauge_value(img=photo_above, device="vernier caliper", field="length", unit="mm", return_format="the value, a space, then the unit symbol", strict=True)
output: 17.6 mm
